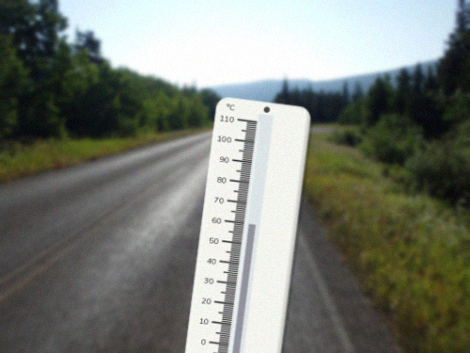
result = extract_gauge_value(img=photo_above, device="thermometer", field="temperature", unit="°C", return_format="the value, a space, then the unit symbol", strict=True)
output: 60 °C
